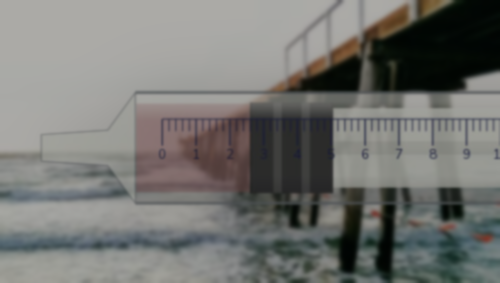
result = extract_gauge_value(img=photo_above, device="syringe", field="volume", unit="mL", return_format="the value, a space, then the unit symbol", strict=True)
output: 2.6 mL
